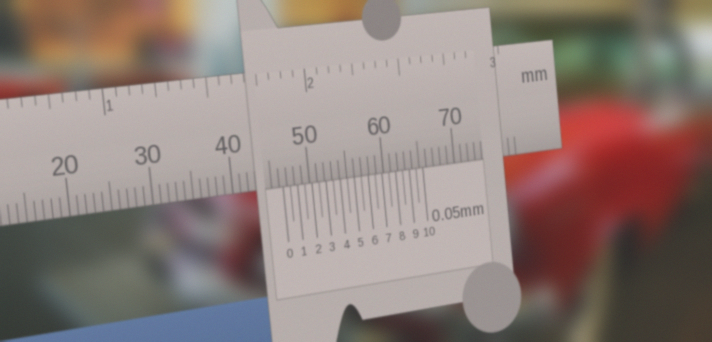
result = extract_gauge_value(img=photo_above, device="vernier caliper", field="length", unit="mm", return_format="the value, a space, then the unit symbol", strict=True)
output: 46.5 mm
